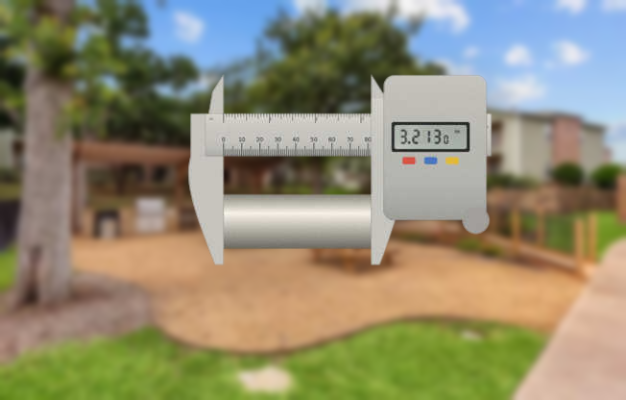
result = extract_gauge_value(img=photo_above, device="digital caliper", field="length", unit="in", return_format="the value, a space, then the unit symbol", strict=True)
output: 3.2130 in
